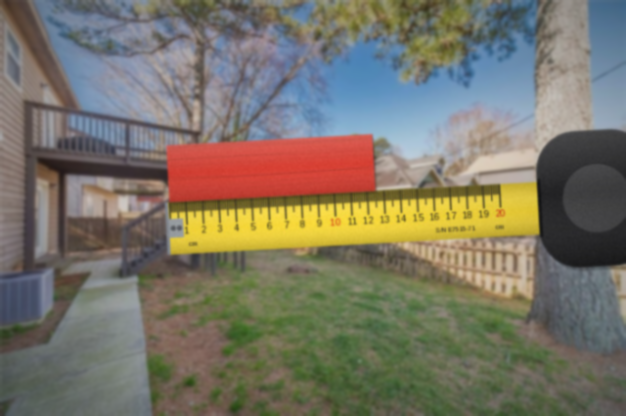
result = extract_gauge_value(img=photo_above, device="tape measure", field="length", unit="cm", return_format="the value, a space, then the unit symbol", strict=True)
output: 12.5 cm
